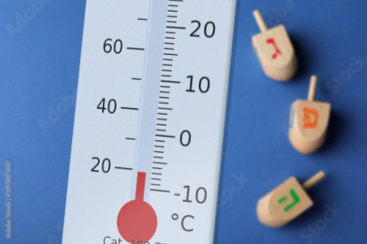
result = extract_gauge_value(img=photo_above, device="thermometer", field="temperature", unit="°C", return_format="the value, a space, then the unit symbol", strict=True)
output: -7 °C
